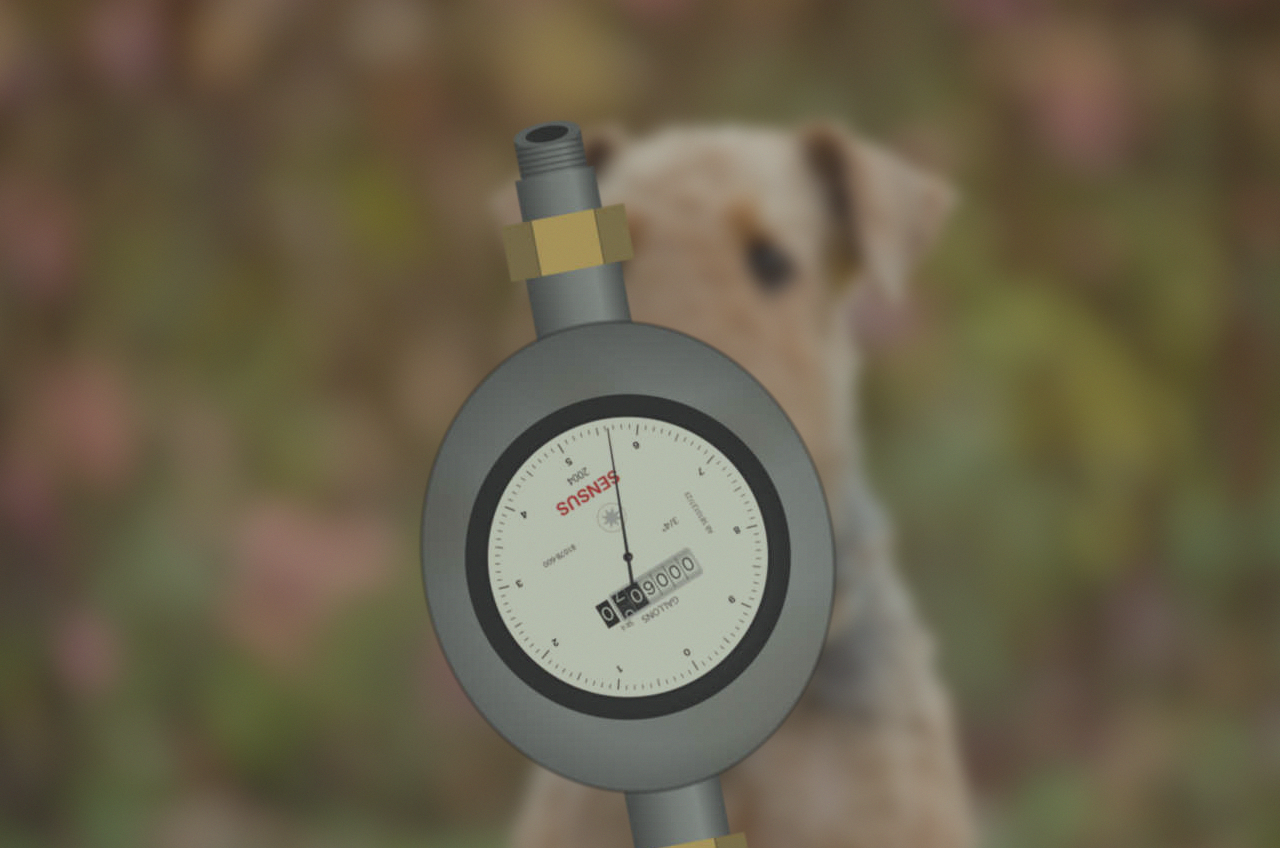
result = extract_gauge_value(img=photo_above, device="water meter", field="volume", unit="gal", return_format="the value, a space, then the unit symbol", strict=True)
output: 6065.6 gal
